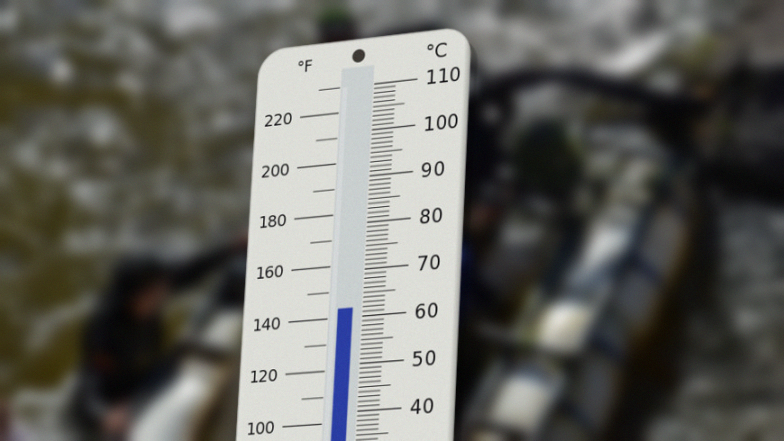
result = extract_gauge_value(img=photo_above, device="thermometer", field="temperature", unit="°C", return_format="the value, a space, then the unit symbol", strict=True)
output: 62 °C
